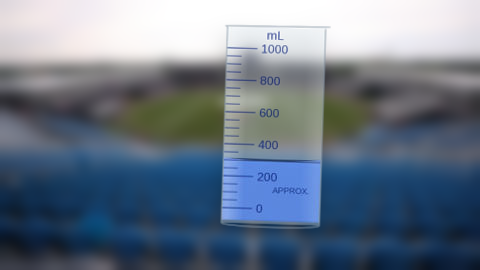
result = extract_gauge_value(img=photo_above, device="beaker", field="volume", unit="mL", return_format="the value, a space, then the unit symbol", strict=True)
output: 300 mL
